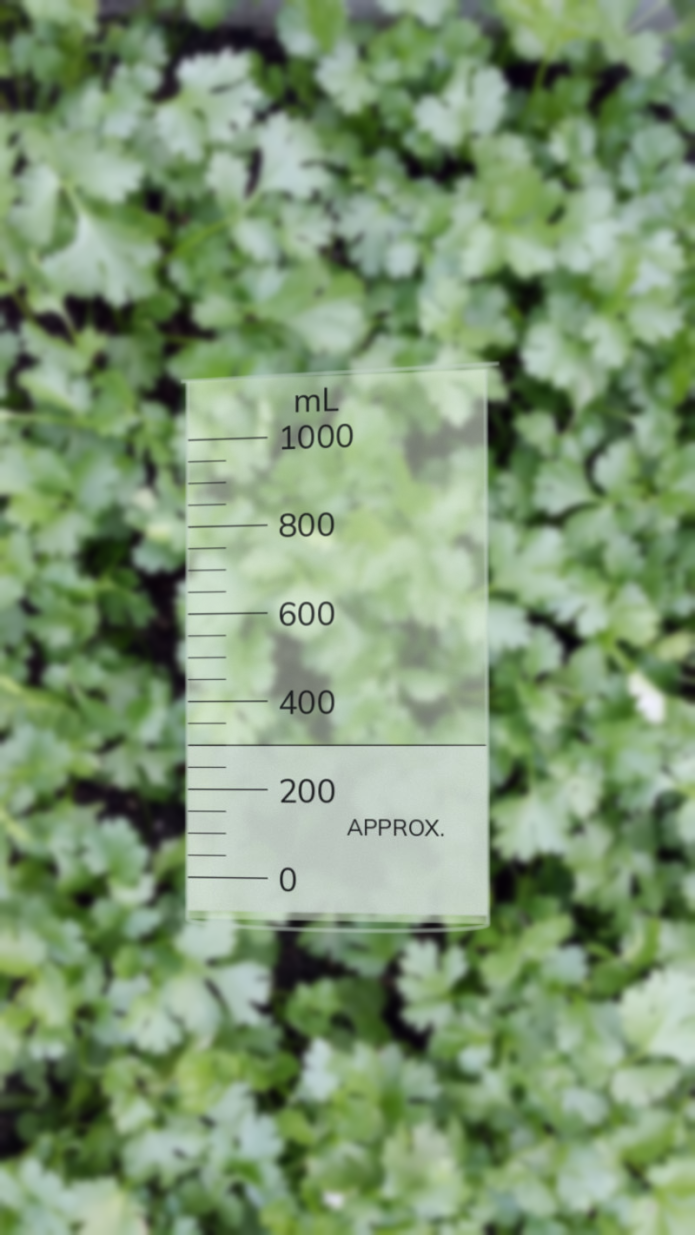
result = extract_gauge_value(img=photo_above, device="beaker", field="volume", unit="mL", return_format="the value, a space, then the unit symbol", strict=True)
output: 300 mL
